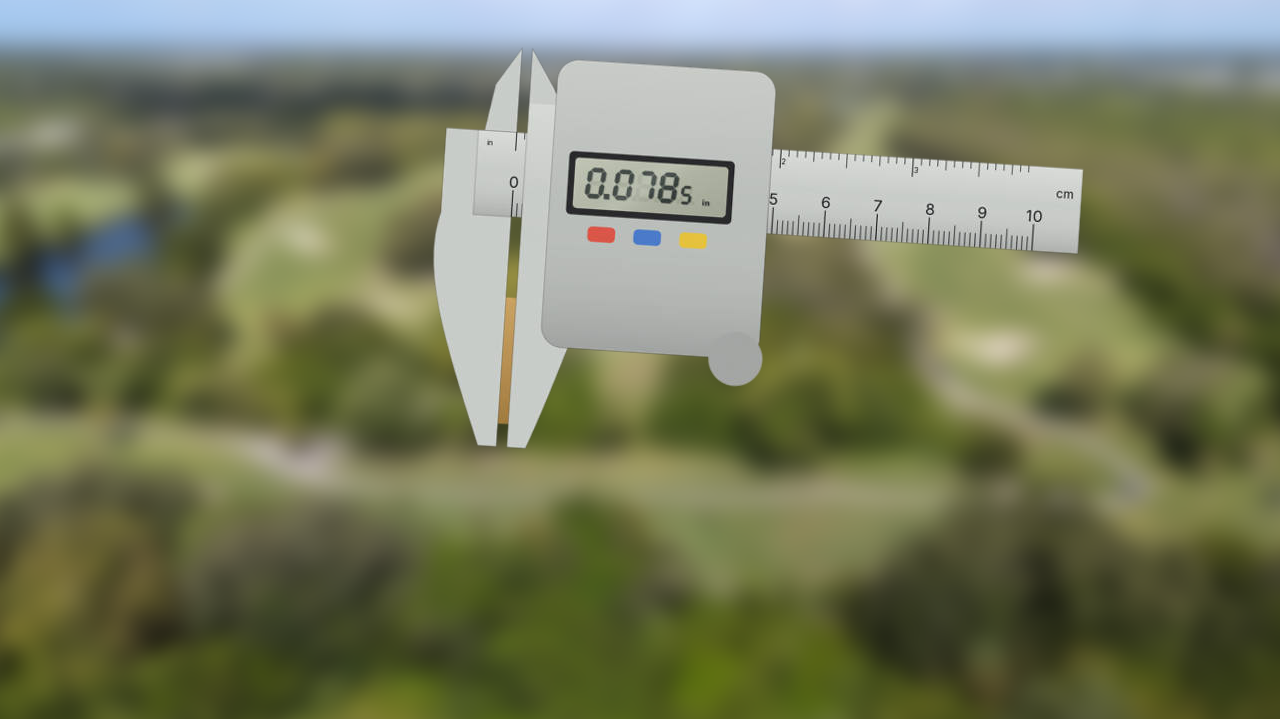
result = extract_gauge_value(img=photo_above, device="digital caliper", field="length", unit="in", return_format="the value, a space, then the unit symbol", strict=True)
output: 0.0785 in
